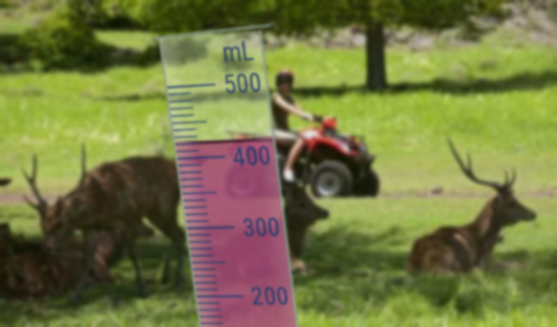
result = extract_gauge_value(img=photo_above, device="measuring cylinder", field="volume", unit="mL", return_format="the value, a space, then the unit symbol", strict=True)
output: 420 mL
